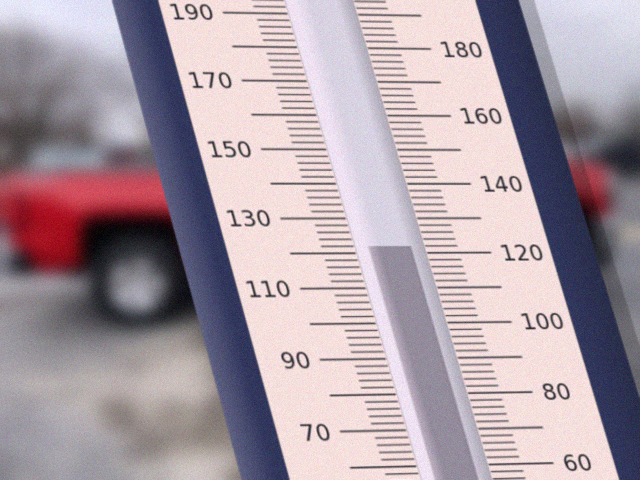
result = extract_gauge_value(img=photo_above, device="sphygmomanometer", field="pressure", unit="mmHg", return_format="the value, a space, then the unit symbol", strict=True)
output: 122 mmHg
